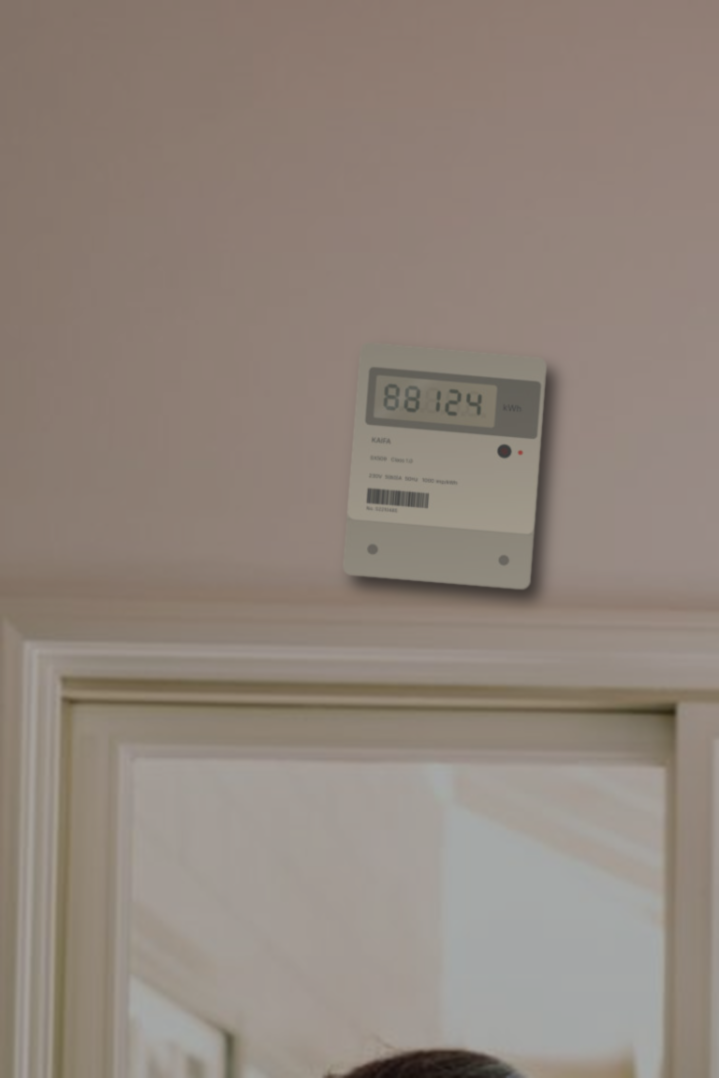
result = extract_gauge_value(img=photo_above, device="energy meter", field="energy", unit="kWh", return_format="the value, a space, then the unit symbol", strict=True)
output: 88124 kWh
